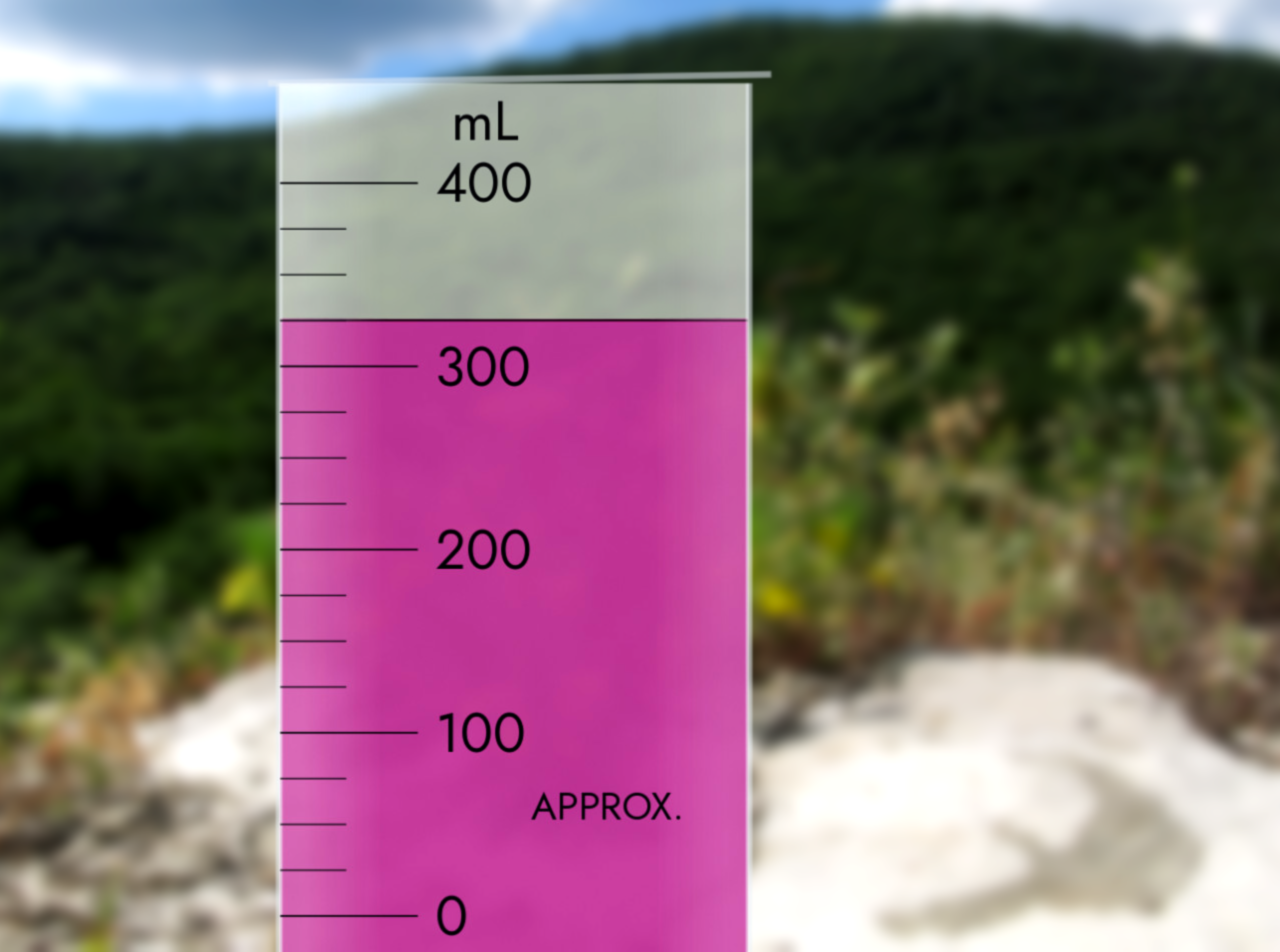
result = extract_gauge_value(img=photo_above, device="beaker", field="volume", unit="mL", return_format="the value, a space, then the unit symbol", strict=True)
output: 325 mL
